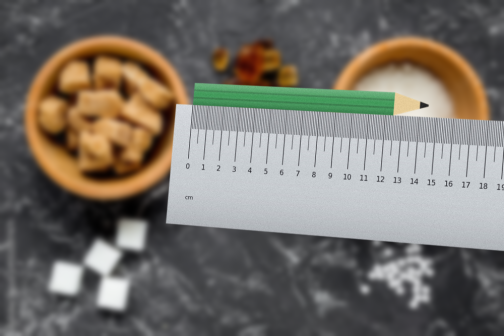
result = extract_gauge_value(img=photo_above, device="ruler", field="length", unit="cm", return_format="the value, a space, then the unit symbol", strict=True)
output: 14.5 cm
